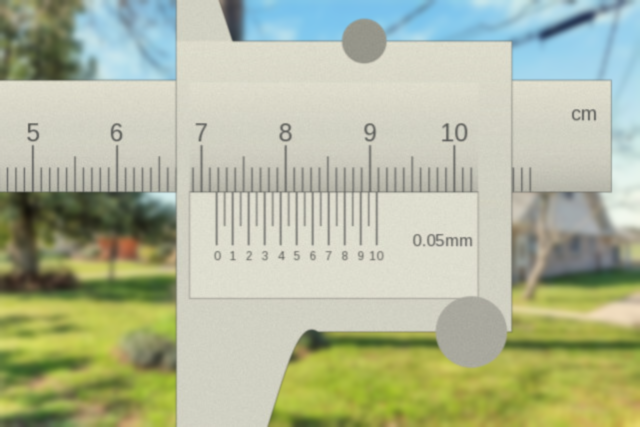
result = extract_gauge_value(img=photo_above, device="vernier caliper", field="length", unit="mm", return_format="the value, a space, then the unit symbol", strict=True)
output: 71.8 mm
